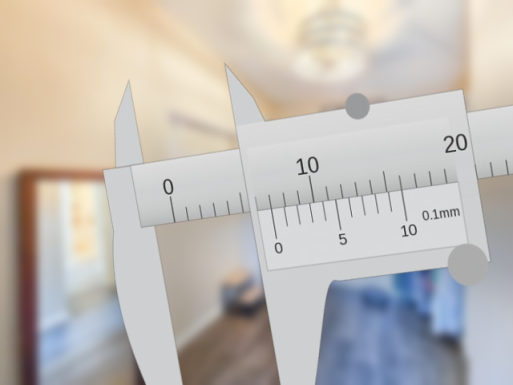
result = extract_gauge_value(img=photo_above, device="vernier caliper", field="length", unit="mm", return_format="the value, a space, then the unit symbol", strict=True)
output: 7.0 mm
